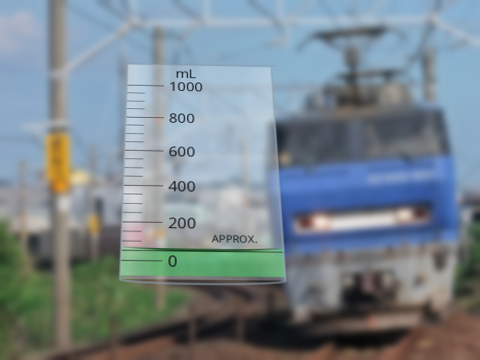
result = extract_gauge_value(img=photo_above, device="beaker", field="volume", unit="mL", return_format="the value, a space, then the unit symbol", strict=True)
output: 50 mL
